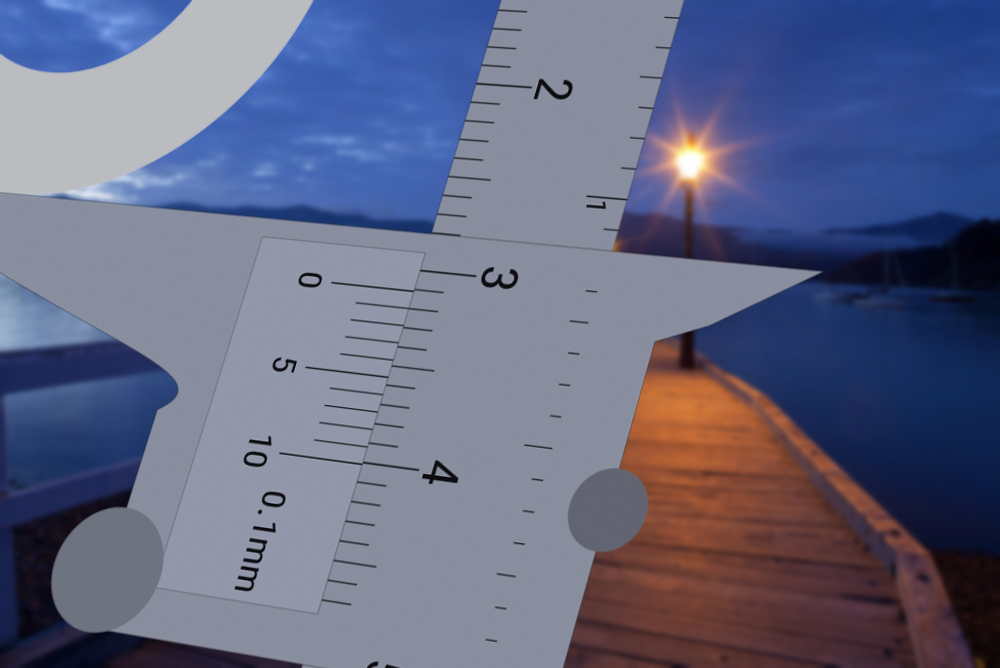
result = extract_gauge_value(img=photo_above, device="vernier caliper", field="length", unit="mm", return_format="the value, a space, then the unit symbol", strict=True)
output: 31.1 mm
